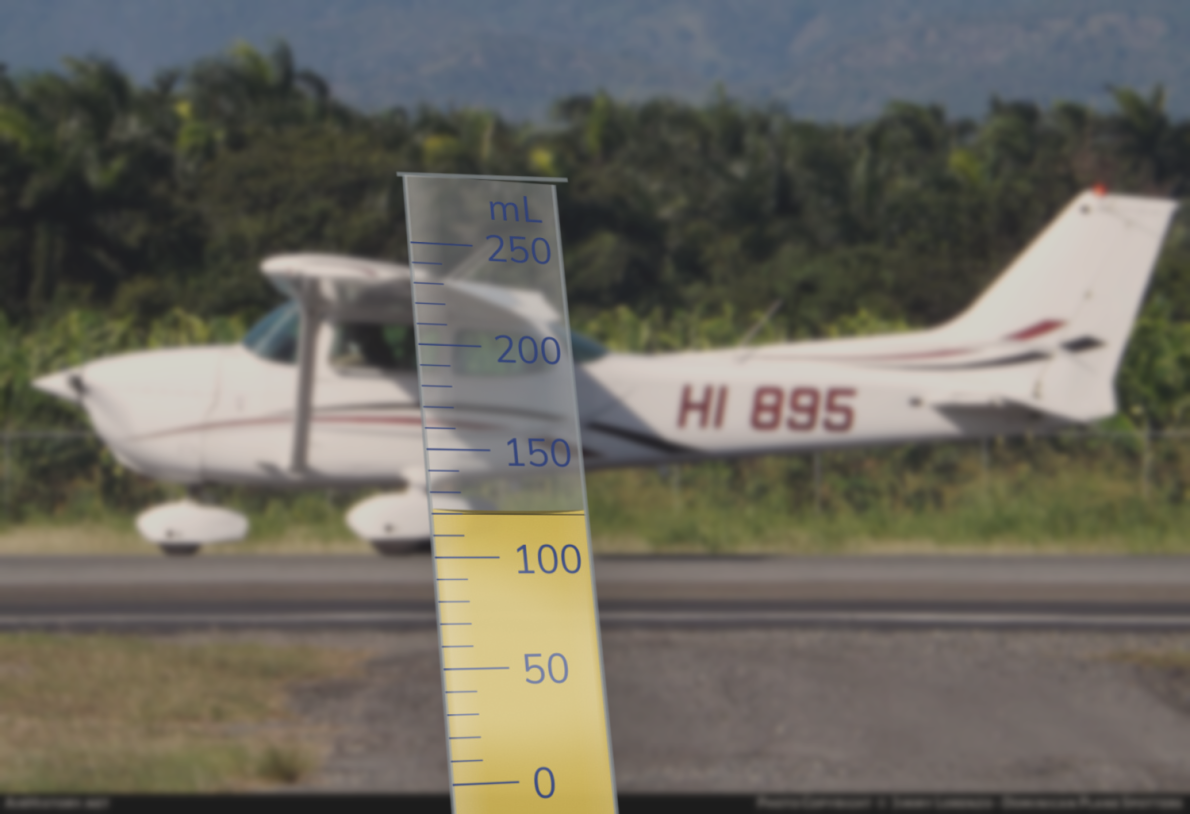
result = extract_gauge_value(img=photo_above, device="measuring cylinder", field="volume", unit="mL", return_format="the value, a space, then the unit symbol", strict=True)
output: 120 mL
